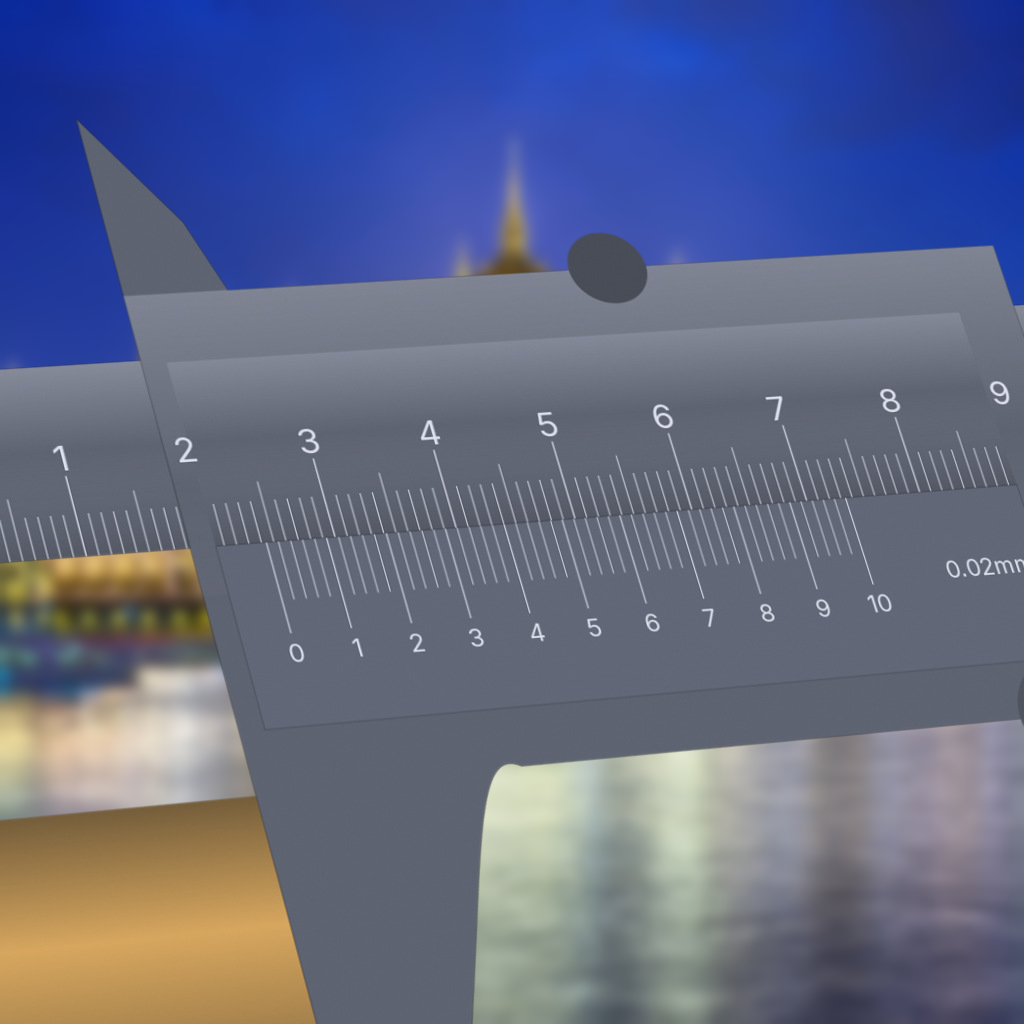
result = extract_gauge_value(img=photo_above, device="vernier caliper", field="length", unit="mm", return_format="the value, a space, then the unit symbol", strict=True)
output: 24.4 mm
